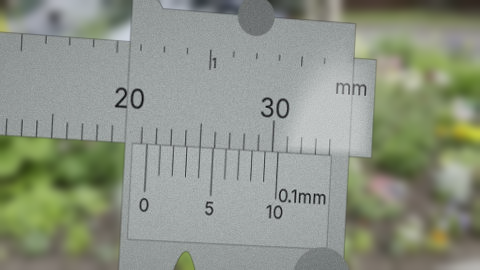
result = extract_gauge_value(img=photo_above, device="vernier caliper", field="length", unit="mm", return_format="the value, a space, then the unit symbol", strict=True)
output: 21.4 mm
